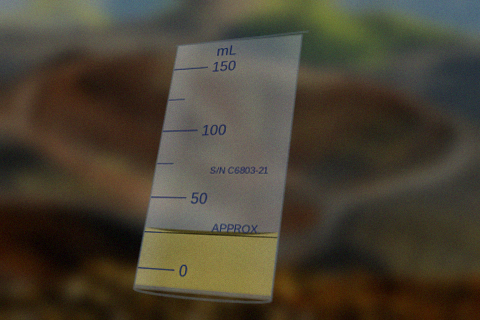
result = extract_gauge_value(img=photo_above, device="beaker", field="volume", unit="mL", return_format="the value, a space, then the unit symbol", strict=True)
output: 25 mL
